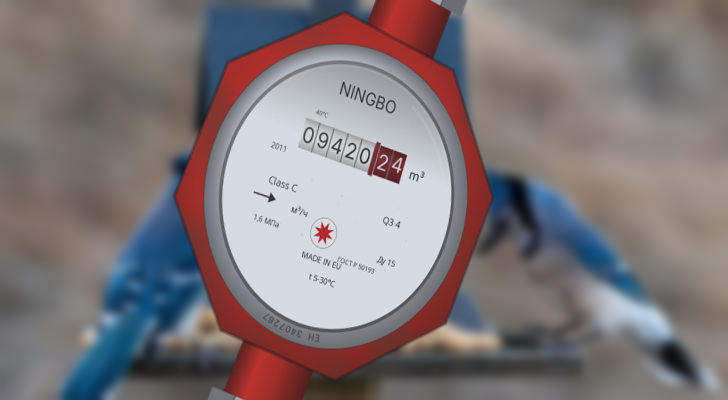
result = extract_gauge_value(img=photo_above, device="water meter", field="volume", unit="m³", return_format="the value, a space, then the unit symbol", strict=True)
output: 9420.24 m³
